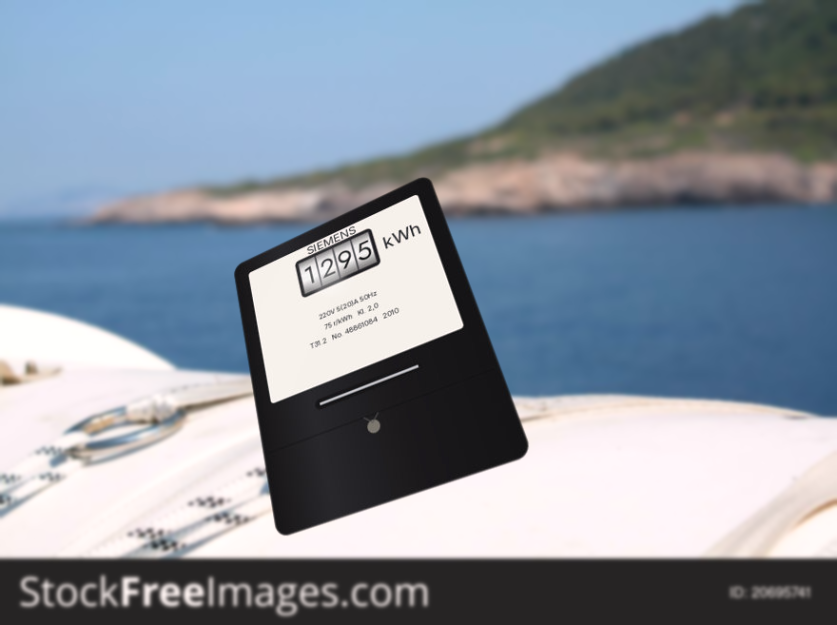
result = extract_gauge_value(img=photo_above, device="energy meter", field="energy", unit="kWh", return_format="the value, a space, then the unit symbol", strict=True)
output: 1295 kWh
